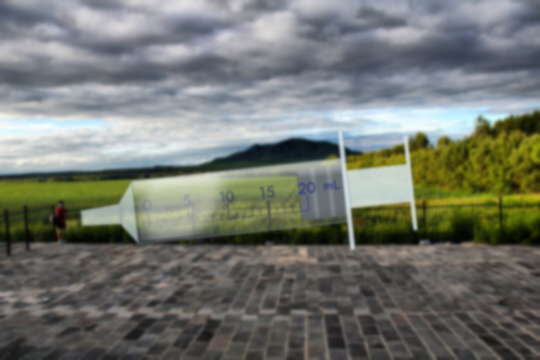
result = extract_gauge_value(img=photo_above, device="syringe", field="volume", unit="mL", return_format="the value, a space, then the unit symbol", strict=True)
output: 19 mL
